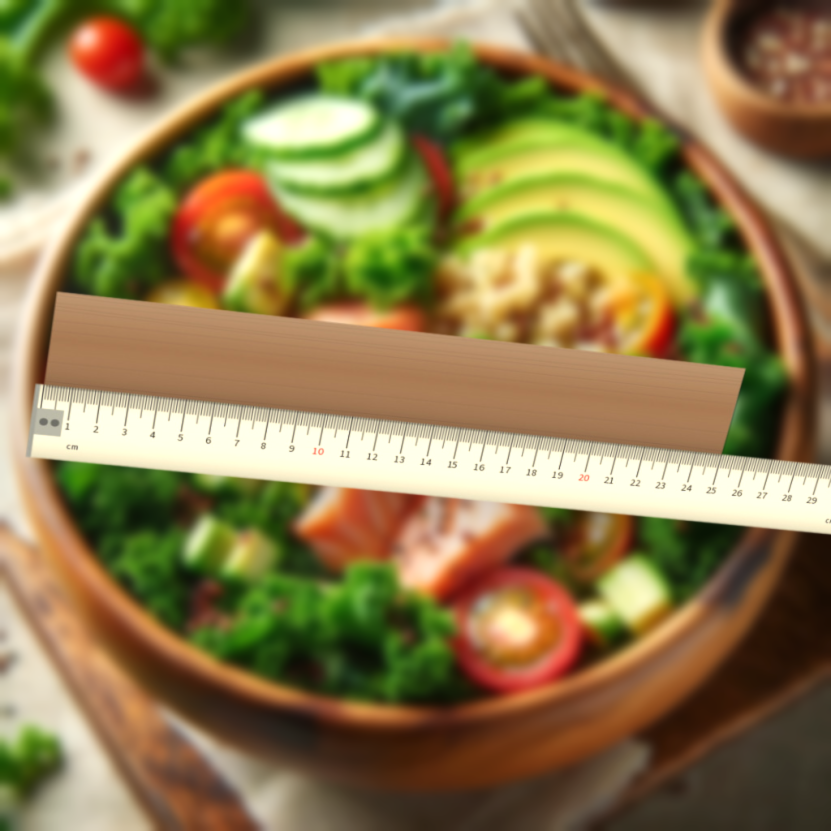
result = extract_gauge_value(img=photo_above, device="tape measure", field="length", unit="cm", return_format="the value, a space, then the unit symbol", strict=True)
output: 25 cm
